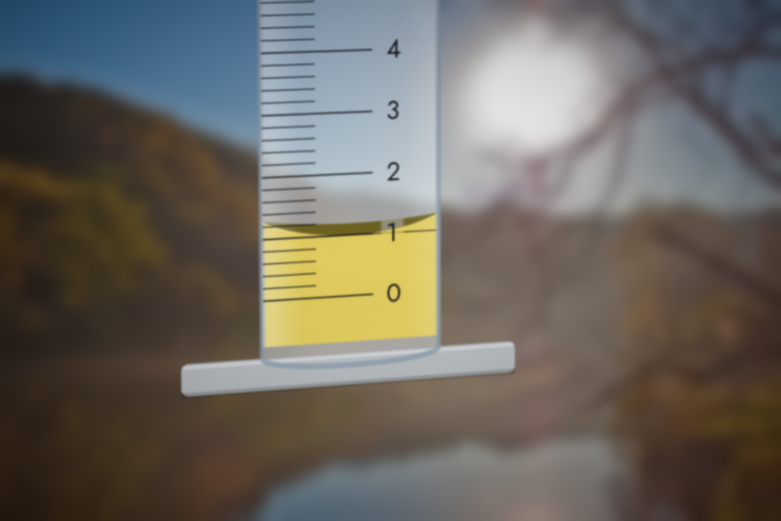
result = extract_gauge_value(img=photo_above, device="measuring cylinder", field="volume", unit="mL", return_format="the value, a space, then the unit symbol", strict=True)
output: 1 mL
